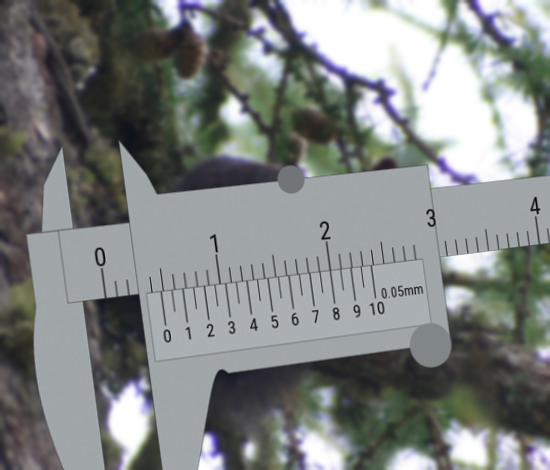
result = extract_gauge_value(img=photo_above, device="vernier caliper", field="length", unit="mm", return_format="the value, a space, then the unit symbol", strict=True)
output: 4.8 mm
